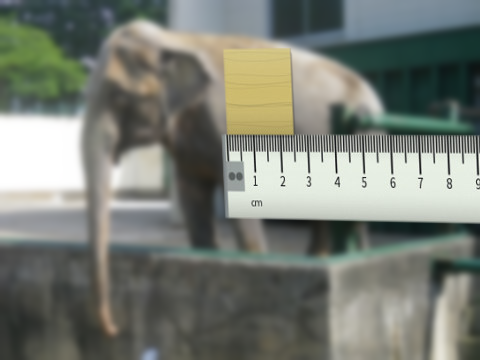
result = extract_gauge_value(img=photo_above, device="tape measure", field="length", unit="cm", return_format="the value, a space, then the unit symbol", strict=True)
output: 2.5 cm
